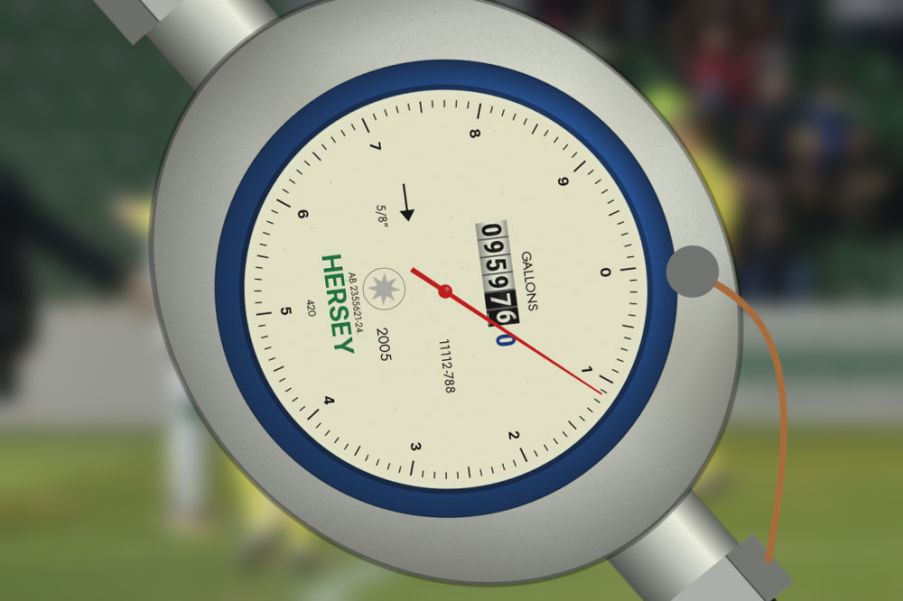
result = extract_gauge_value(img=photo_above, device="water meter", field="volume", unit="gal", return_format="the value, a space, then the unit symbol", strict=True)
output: 959761.1 gal
